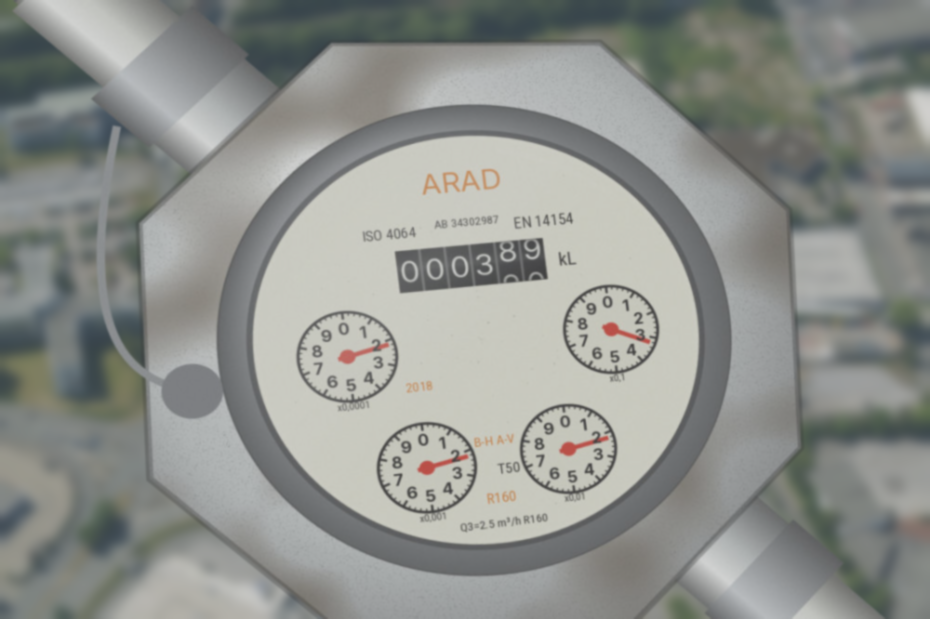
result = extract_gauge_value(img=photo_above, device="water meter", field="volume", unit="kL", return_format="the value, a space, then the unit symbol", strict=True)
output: 389.3222 kL
